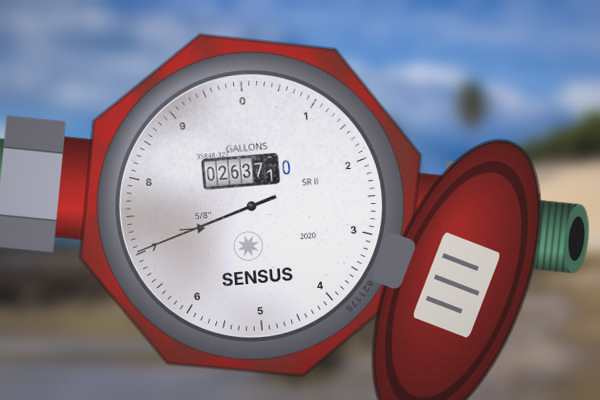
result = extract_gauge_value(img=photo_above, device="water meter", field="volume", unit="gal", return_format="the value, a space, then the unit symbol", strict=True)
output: 263707.0 gal
